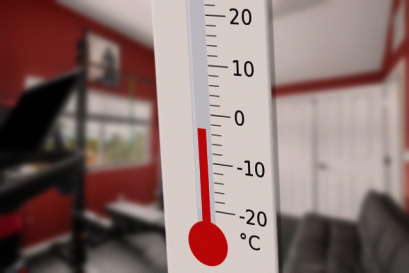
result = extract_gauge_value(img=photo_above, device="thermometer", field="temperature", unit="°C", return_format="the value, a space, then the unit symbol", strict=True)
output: -3 °C
